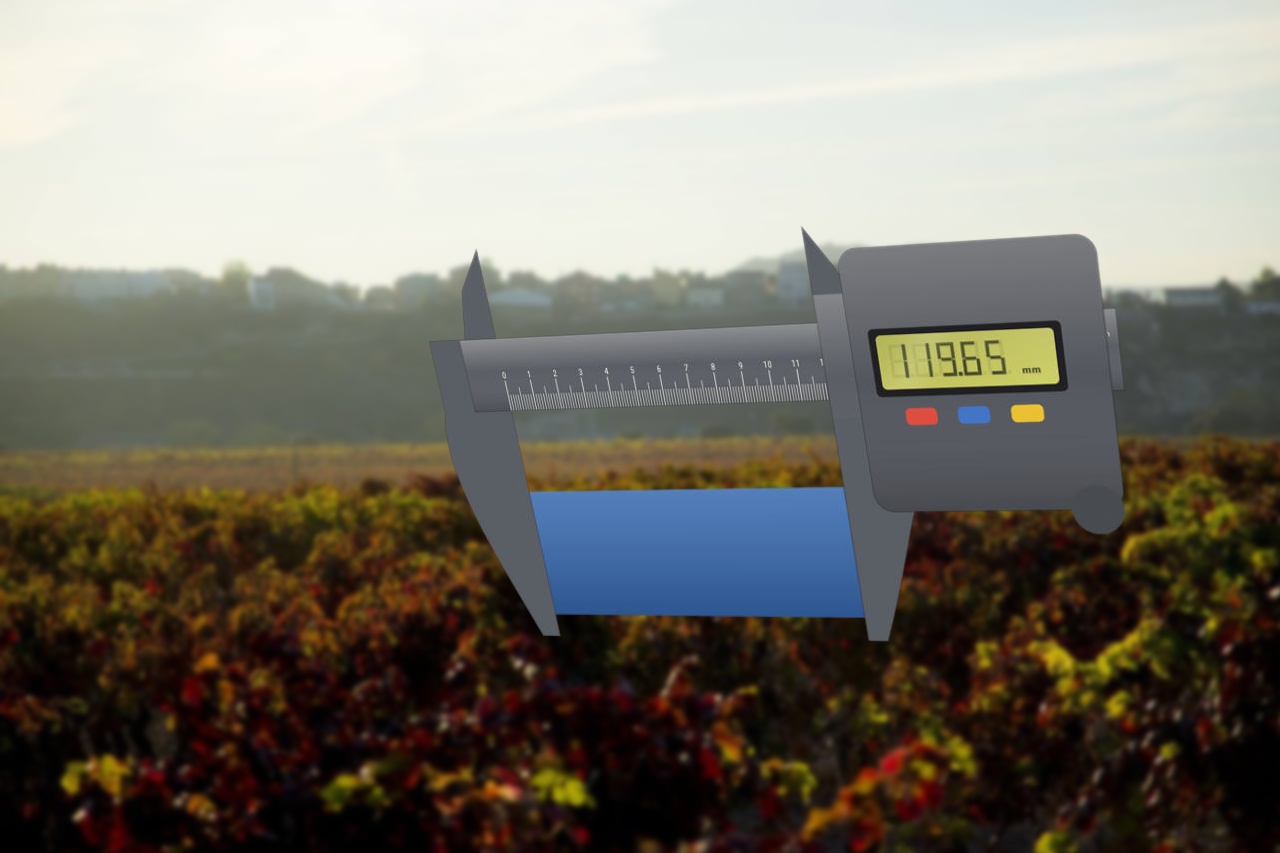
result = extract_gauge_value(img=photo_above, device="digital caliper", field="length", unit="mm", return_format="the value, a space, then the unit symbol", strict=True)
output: 119.65 mm
